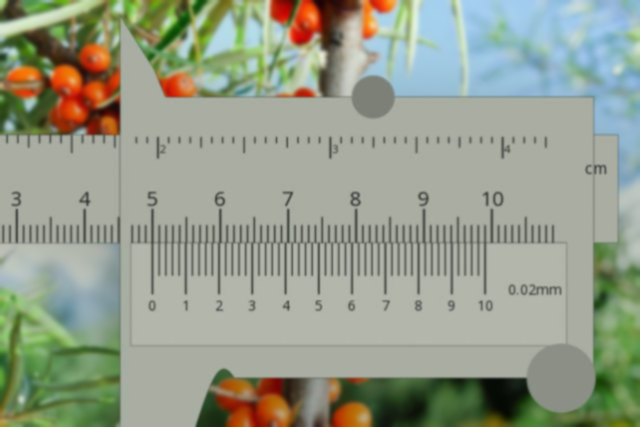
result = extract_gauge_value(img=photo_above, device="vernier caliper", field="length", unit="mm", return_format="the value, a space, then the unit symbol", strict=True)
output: 50.0 mm
